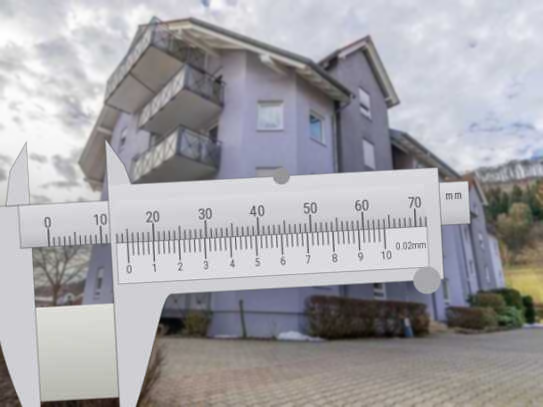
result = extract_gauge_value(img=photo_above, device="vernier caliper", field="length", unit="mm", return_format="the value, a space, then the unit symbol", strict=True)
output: 15.0 mm
